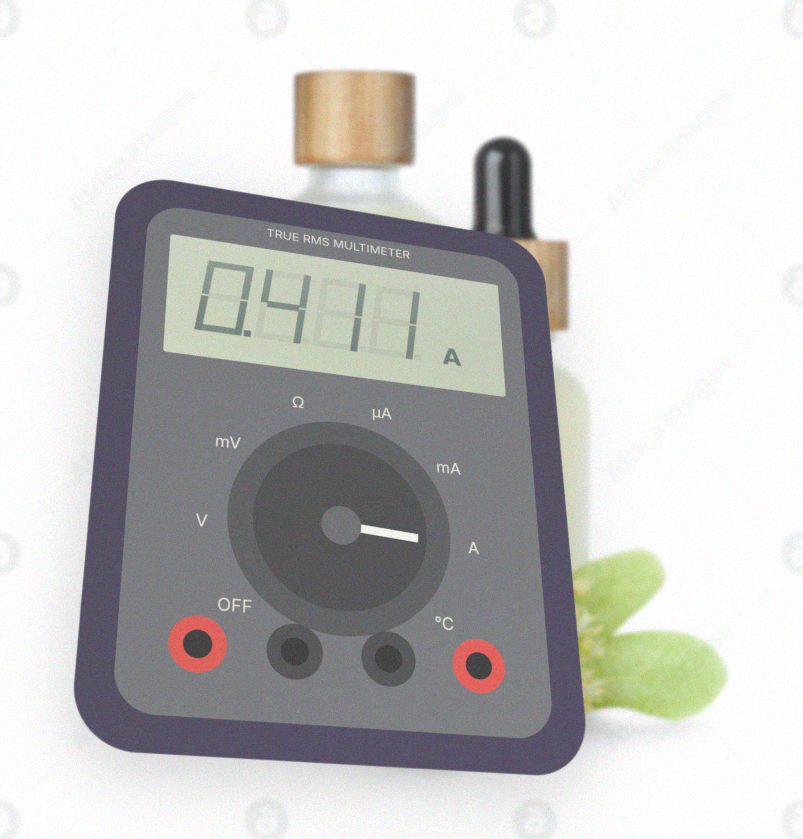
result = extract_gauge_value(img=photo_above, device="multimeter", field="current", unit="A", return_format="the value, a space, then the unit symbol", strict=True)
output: 0.411 A
